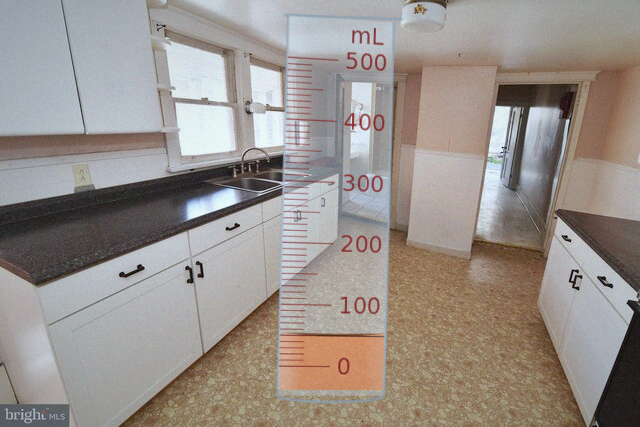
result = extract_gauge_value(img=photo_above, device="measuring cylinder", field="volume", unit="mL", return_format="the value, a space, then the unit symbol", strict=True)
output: 50 mL
